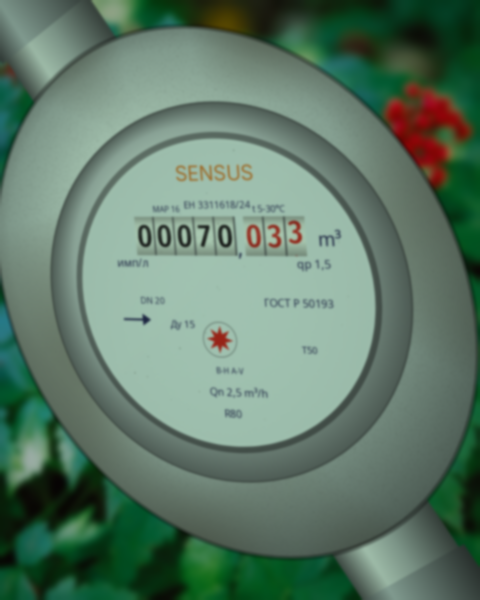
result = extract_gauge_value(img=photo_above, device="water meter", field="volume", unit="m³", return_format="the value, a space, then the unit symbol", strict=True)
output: 70.033 m³
